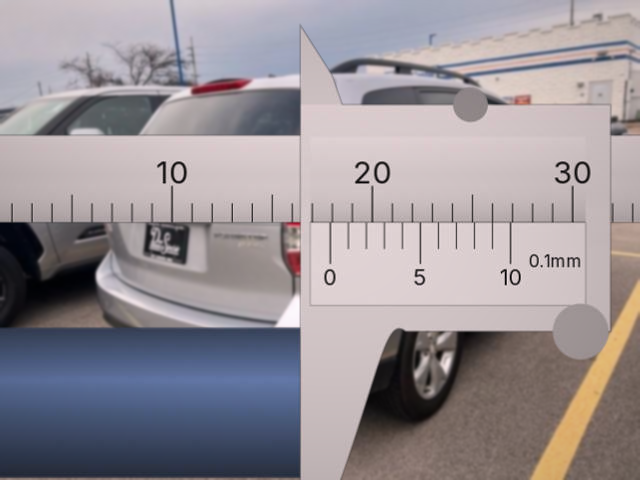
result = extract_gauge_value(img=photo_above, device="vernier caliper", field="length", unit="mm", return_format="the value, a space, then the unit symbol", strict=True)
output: 17.9 mm
